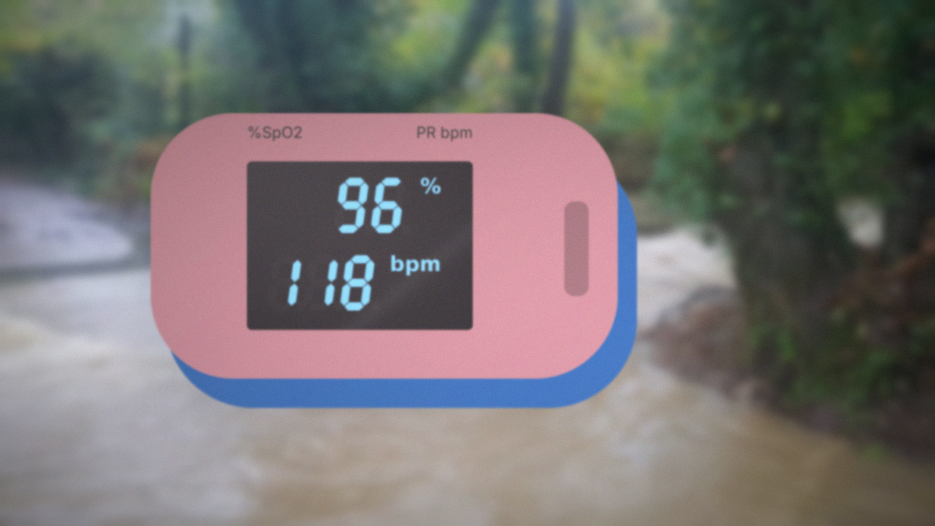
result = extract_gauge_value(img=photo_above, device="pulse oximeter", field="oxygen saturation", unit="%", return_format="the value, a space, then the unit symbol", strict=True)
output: 96 %
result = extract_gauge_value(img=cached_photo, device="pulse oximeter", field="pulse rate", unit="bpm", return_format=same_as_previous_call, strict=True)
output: 118 bpm
